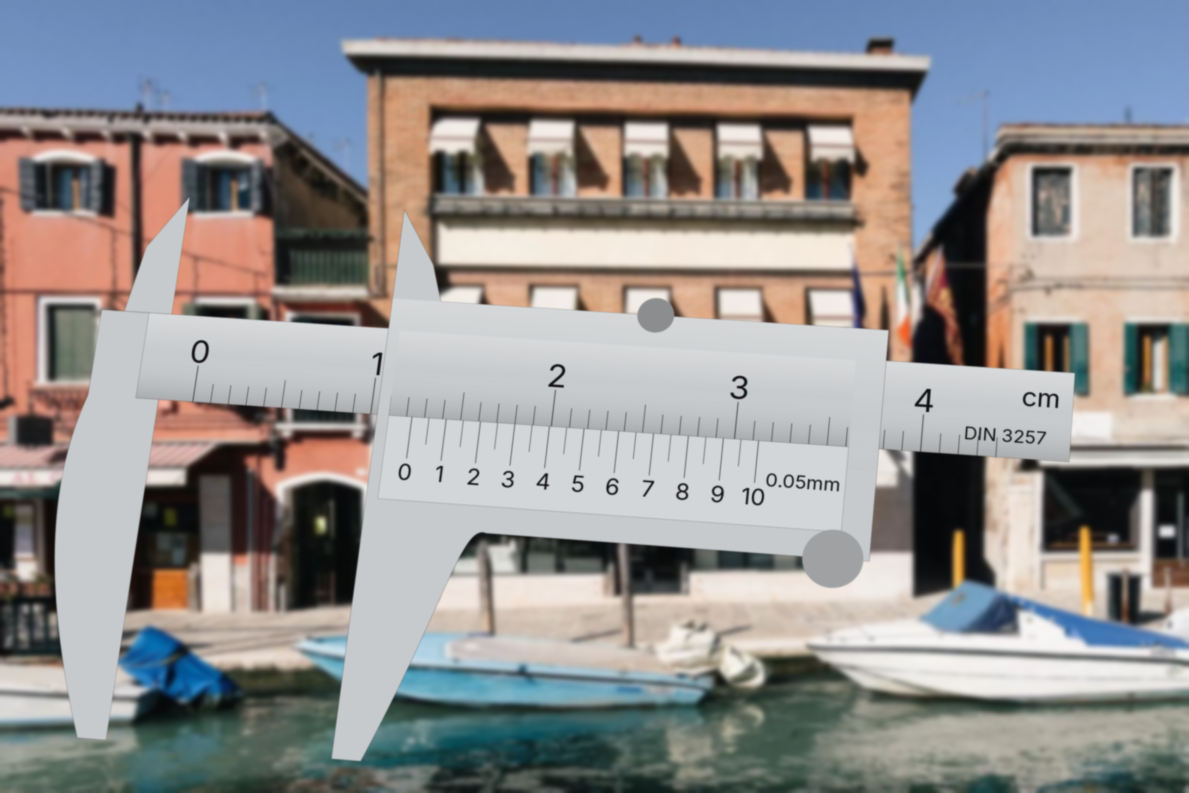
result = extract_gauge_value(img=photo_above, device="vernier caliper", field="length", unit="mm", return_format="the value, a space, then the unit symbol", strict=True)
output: 12.3 mm
